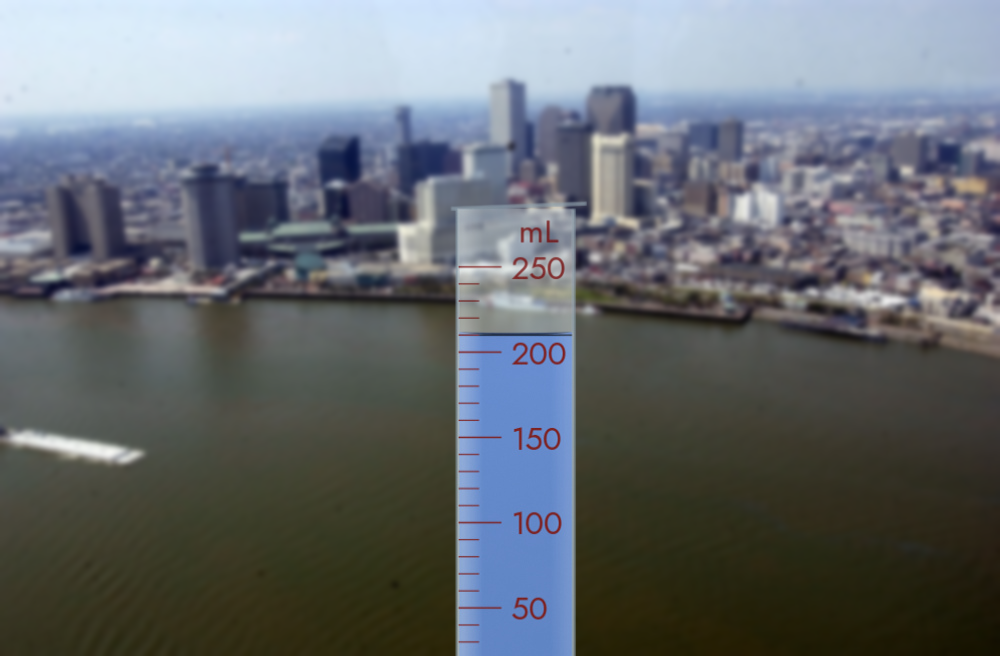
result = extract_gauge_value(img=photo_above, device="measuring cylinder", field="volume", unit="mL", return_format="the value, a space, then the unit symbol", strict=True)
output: 210 mL
